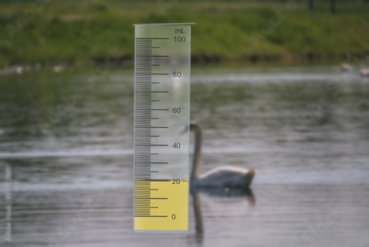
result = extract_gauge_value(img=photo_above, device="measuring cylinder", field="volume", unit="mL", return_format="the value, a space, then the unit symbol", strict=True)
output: 20 mL
